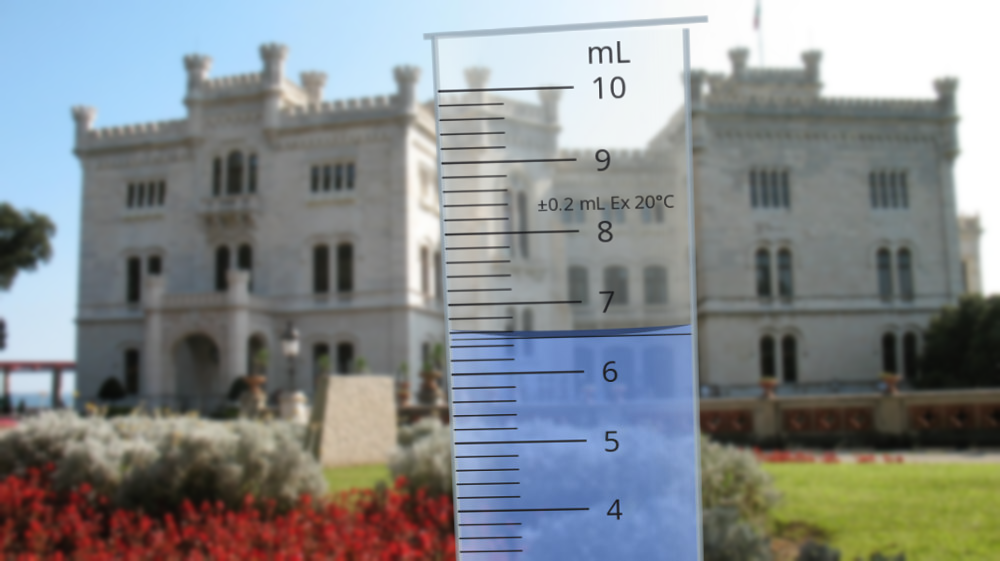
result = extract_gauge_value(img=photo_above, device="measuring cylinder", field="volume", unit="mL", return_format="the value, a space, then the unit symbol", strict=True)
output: 6.5 mL
